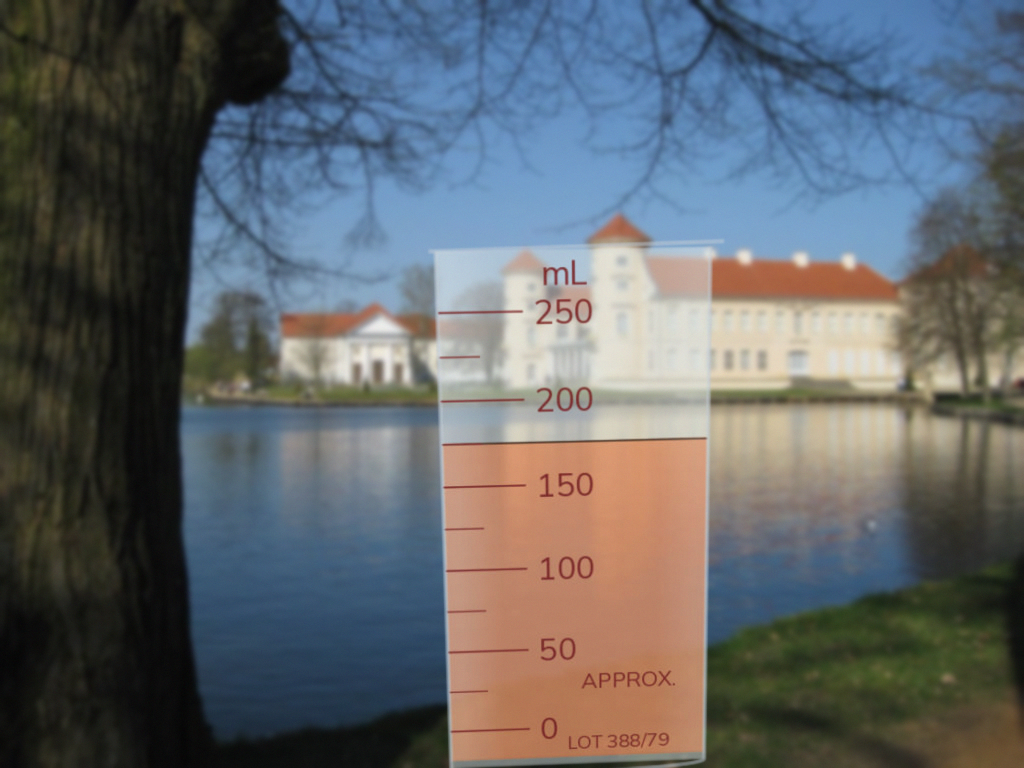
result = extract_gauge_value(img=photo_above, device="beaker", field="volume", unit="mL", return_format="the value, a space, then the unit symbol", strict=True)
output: 175 mL
